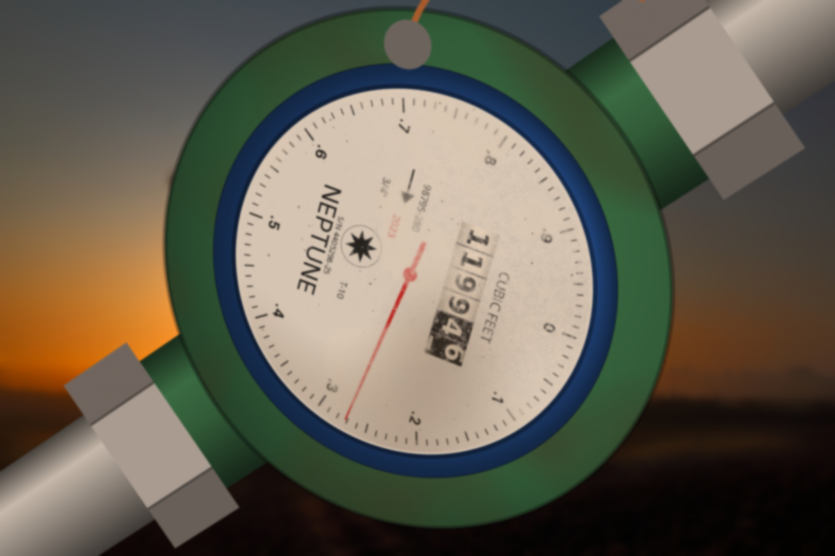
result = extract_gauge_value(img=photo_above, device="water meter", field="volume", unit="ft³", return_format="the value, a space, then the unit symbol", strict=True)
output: 119946.27 ft³
